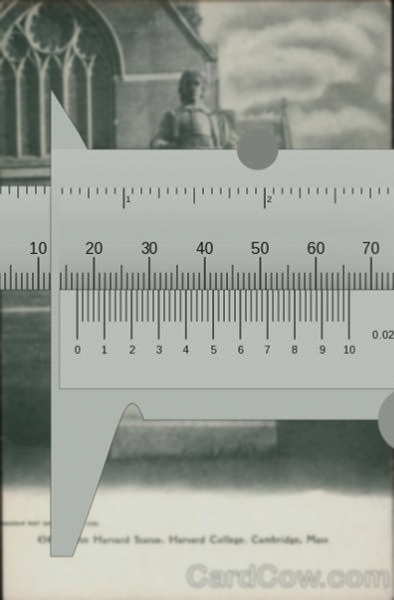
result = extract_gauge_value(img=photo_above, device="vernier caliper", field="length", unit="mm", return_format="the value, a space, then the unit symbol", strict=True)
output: 17.0 mm
